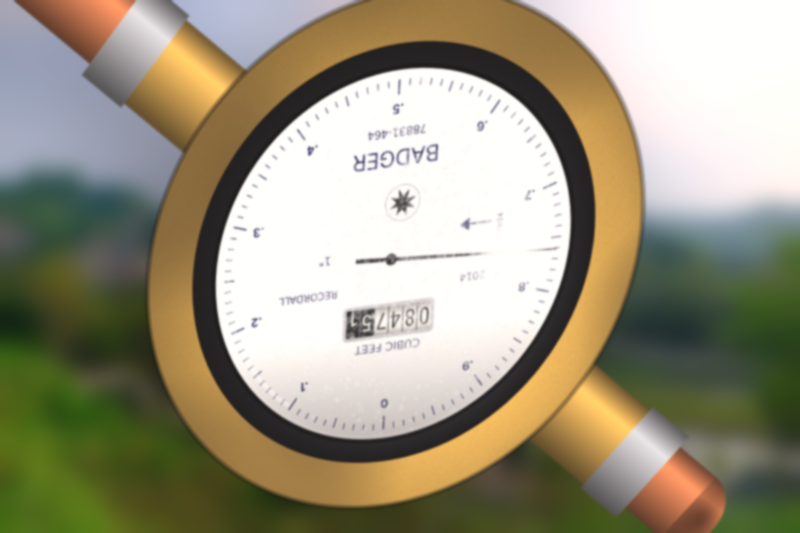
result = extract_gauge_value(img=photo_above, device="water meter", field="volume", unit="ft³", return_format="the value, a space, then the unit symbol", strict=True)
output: 84750.76 ft³
